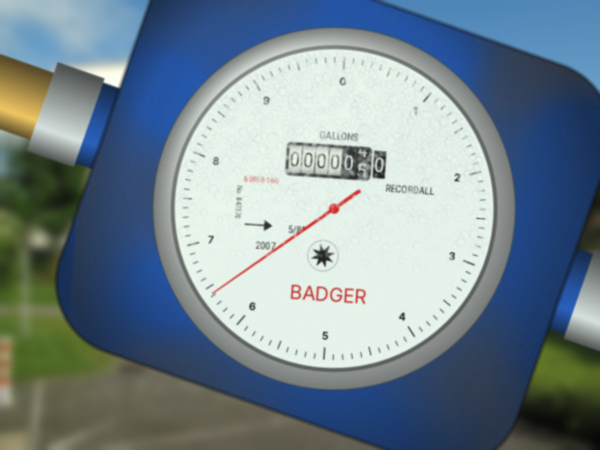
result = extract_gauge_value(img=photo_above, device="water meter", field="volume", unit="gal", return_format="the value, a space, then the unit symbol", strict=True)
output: 46.4 gal
